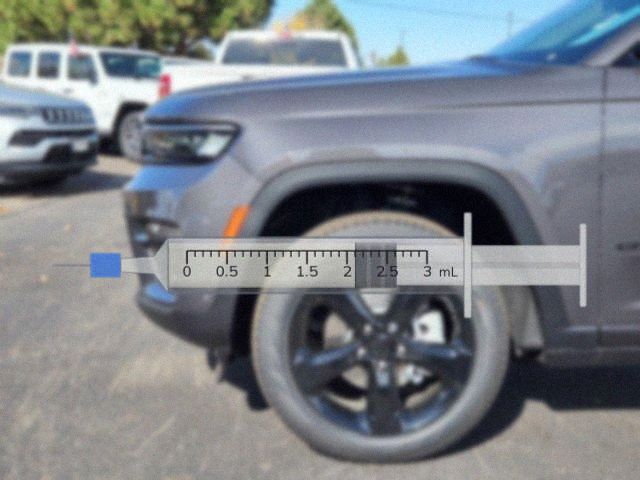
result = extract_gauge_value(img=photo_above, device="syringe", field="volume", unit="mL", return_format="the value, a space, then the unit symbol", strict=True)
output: 2.1 mL
